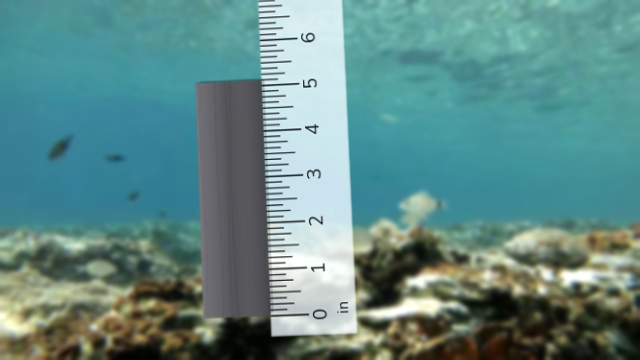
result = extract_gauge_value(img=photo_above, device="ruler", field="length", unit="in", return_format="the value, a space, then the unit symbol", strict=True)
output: 5.125 in
